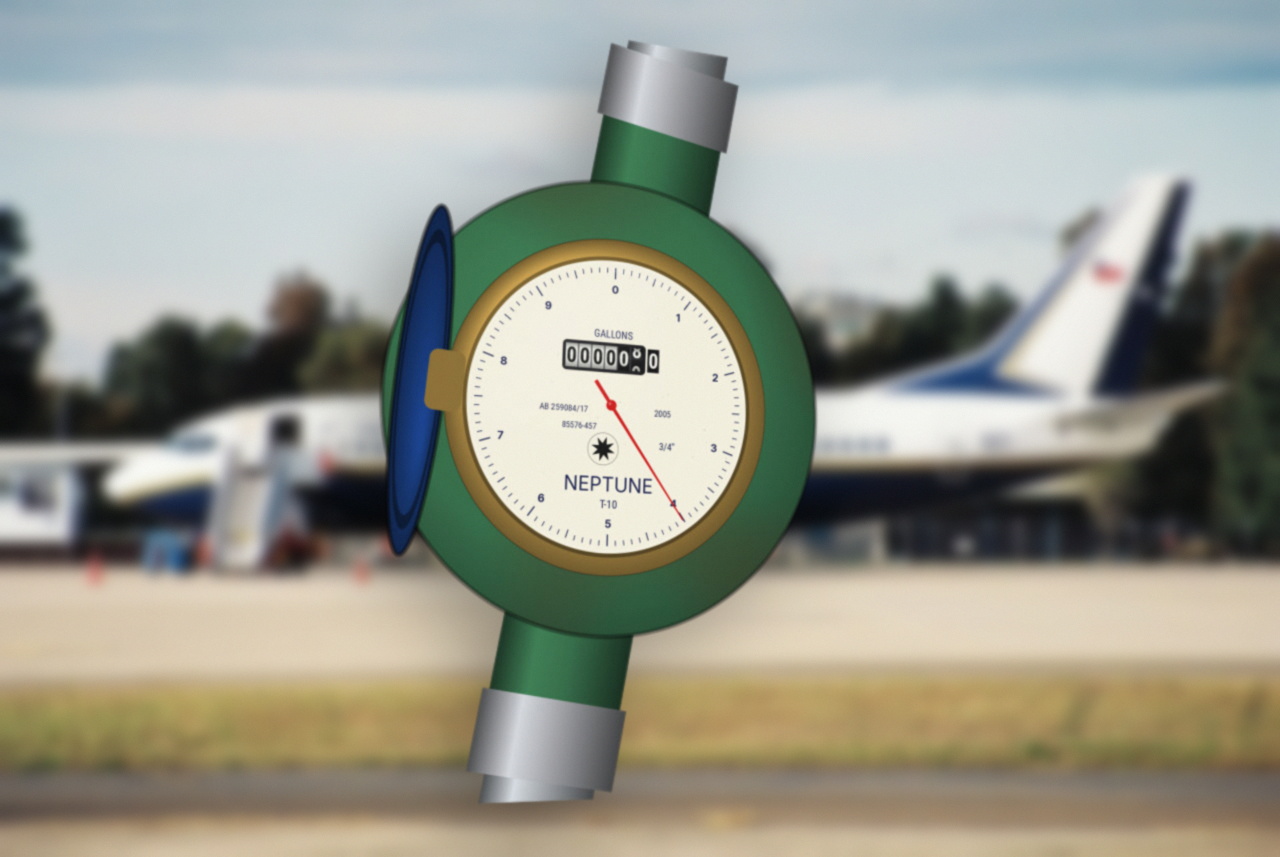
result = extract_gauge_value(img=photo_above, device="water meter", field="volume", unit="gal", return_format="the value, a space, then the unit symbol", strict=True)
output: 84.0 gal
